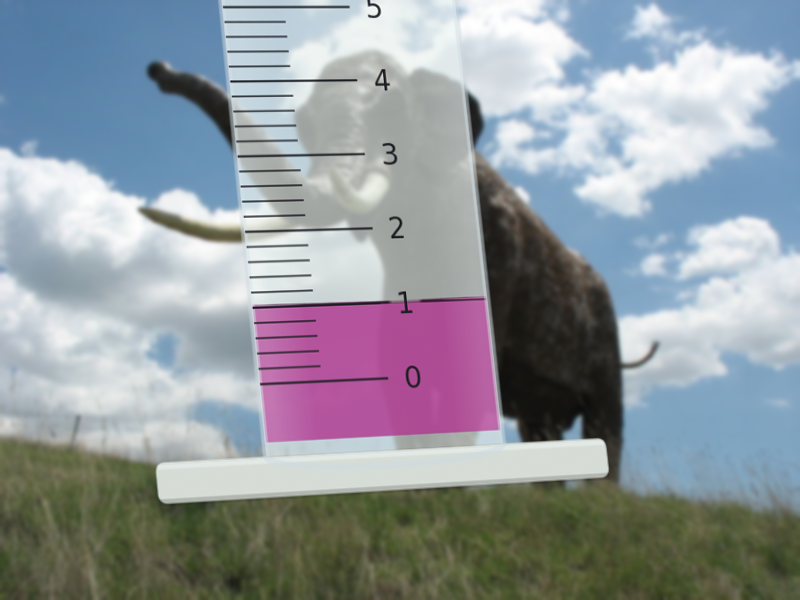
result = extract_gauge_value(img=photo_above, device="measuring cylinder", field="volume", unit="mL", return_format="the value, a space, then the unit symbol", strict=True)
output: 1 mL
